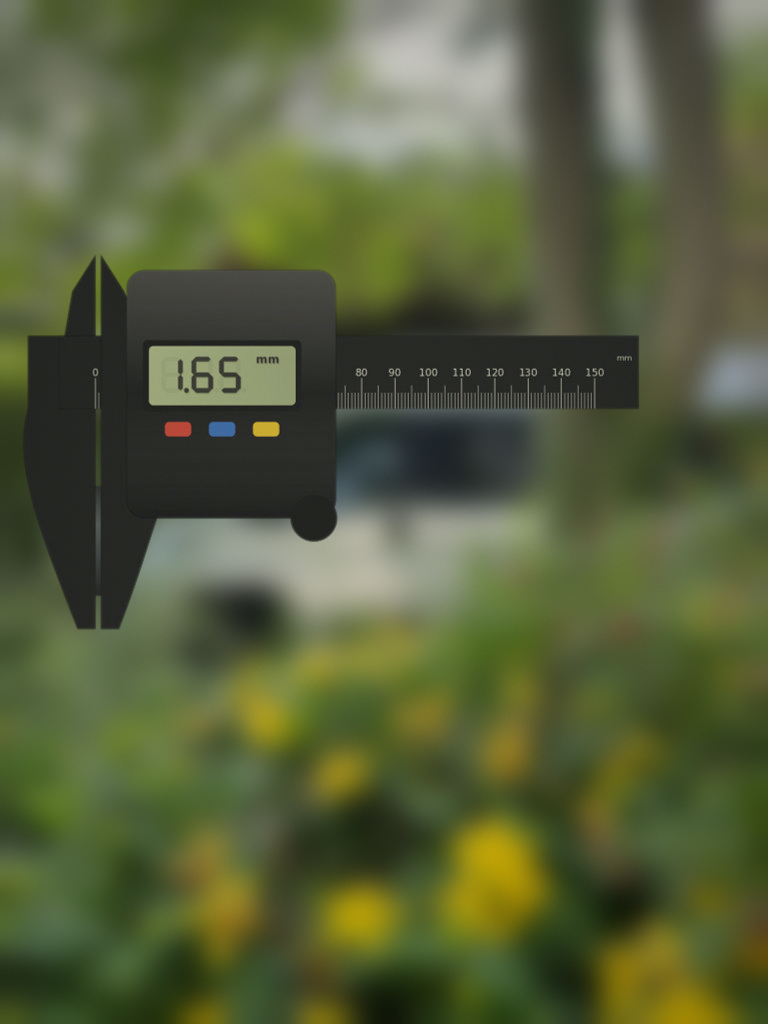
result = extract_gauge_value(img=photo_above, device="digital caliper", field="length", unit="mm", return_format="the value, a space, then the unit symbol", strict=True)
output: 1.65 mm
